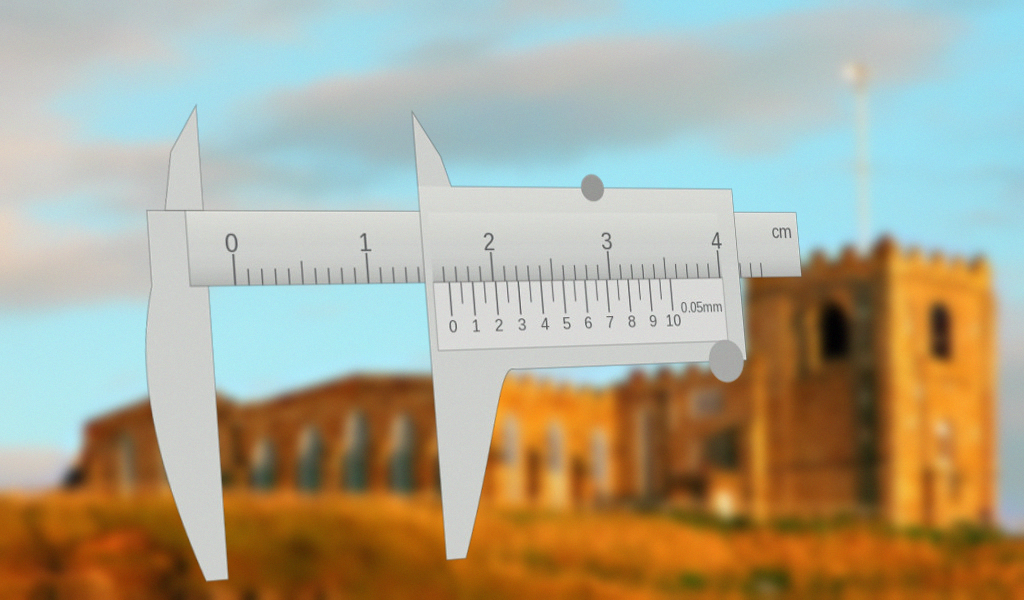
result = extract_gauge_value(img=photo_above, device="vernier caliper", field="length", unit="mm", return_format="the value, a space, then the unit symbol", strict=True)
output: 16.4 mm
